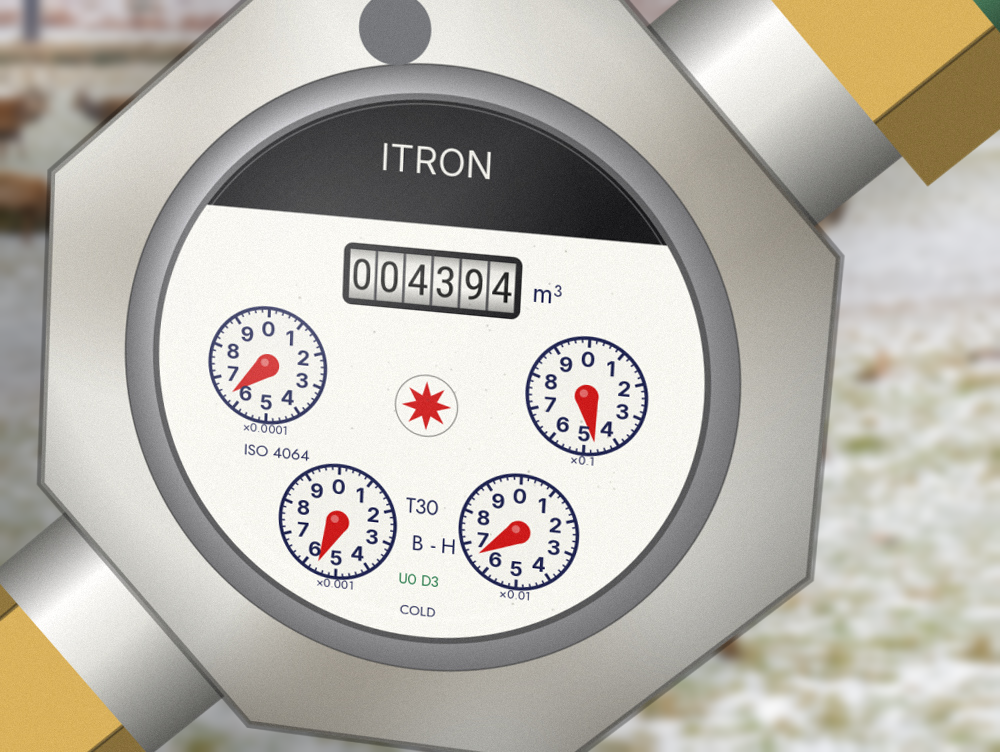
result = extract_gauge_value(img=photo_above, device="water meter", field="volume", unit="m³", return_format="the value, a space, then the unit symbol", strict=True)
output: 4394.4656 m³
